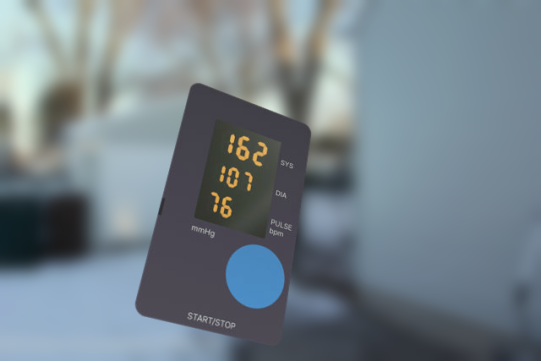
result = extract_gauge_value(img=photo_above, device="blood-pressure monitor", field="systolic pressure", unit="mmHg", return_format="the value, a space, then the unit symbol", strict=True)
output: 162 mmHg
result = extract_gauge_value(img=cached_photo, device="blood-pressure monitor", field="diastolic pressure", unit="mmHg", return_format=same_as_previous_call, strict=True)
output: 107 mmHg
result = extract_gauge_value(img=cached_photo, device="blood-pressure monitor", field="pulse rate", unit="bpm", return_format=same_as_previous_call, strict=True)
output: 76 bpm
